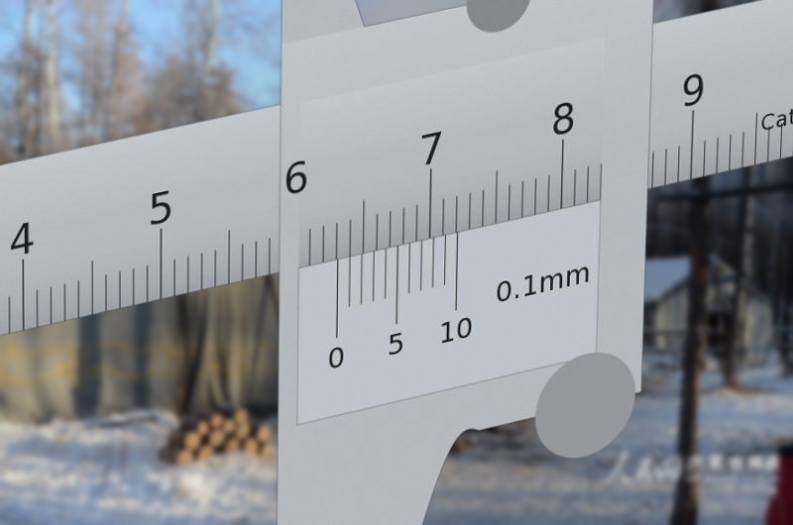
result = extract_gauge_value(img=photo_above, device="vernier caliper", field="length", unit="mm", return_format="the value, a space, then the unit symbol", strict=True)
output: 63.1 mm
